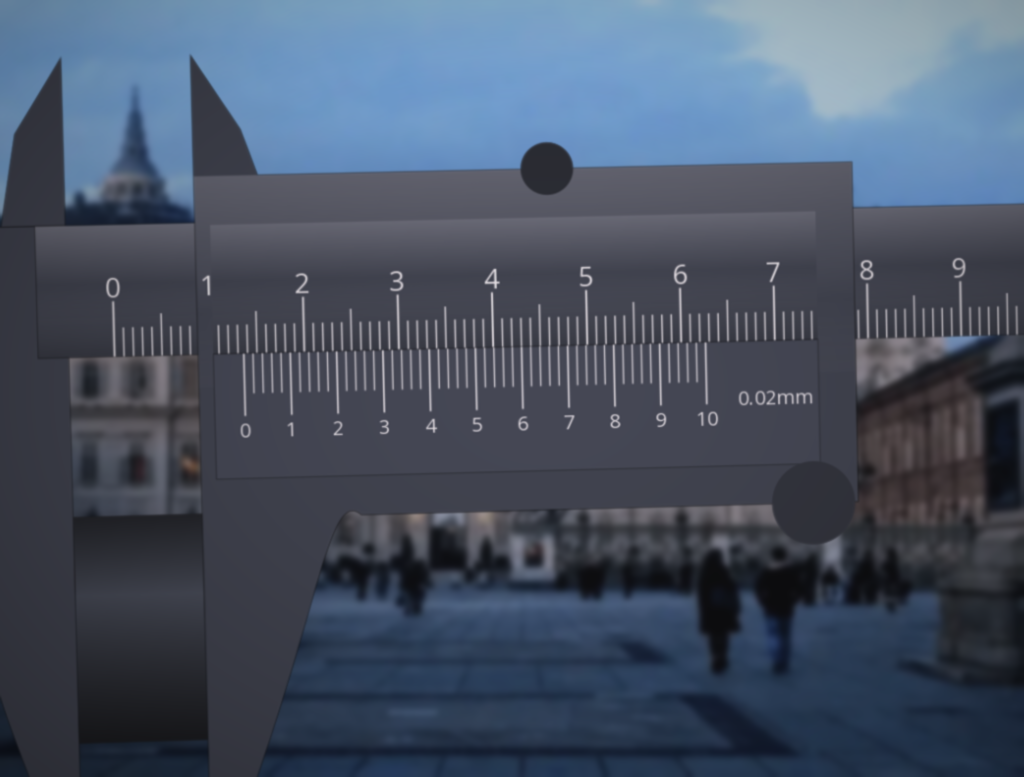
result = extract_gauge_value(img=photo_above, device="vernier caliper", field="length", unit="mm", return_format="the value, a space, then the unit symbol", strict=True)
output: 13.6 mm
